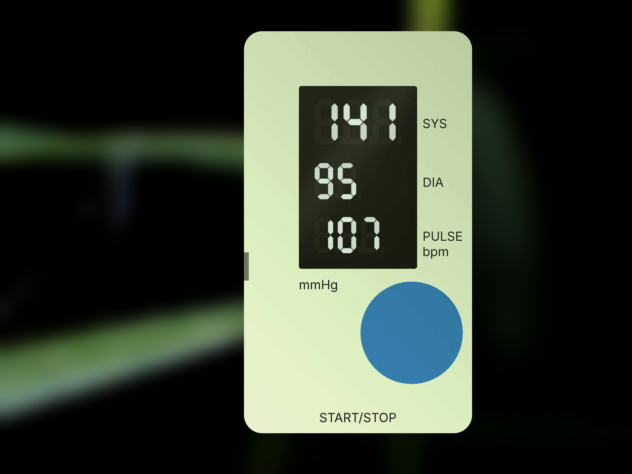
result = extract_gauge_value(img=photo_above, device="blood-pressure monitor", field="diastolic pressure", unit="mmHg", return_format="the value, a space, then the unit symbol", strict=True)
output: 95 mmHg
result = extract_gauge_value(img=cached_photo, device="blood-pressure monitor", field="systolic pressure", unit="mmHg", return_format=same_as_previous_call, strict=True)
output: 141 mmHg
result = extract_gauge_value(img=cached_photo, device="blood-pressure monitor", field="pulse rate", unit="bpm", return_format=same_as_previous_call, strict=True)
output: 107 bpm
